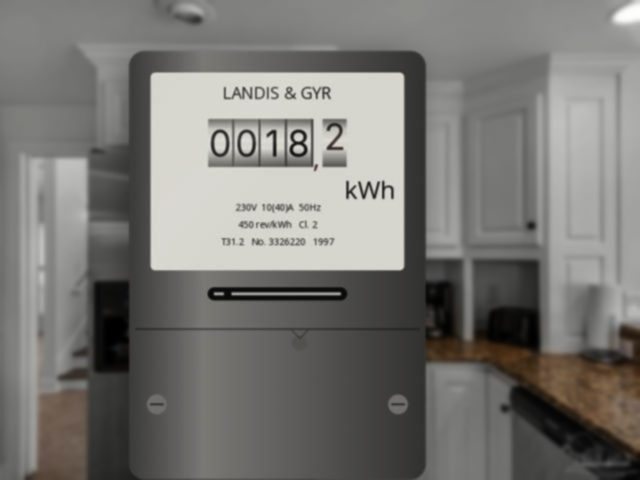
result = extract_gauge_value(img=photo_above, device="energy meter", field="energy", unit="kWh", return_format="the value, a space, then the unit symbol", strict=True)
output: 18.2 kWh
